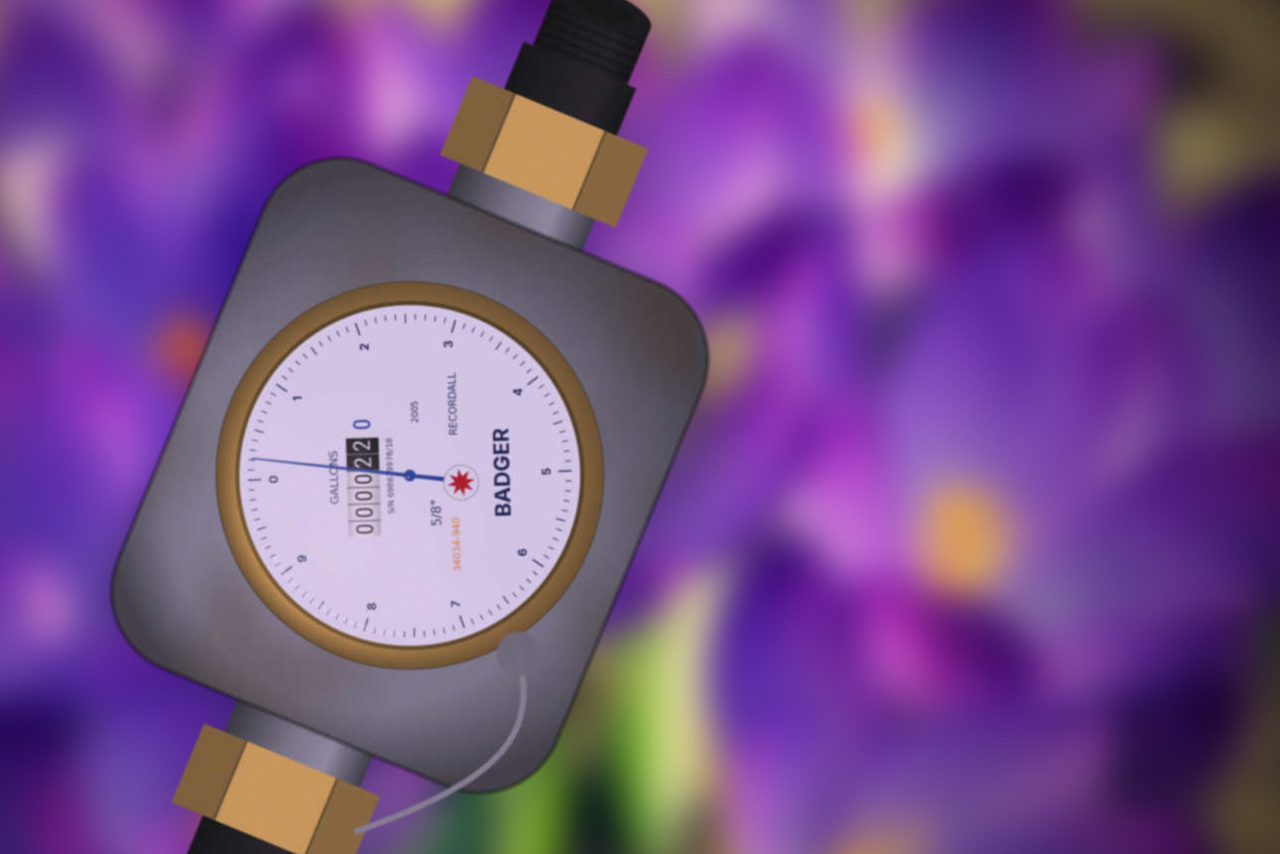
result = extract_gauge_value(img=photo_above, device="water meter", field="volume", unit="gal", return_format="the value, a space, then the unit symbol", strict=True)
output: 220.2 gal
